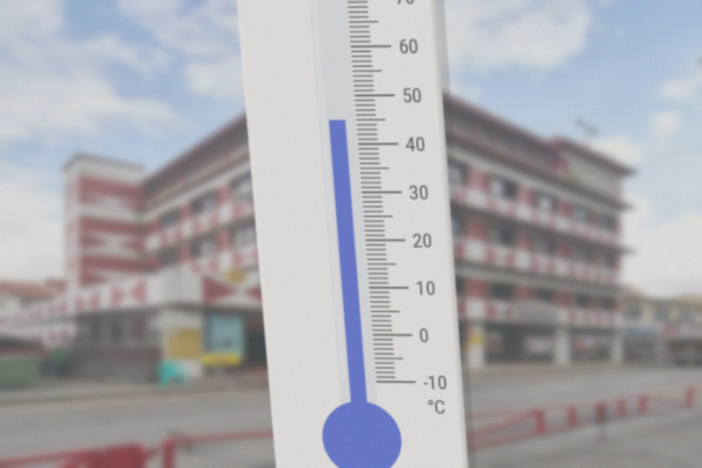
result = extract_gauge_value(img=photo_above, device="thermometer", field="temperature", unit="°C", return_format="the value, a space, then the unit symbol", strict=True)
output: 45 °C
